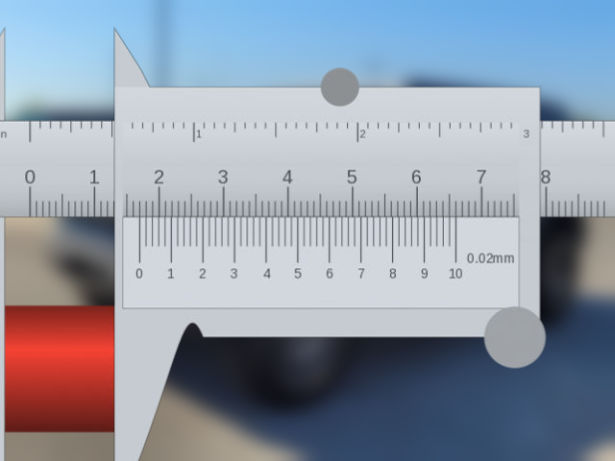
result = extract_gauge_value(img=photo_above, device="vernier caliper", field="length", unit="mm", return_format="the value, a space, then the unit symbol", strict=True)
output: 17.0 mm
